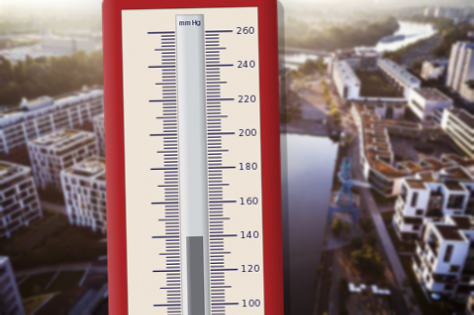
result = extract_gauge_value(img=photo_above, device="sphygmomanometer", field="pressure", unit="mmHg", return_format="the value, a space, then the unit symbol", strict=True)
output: 140 mmHg
